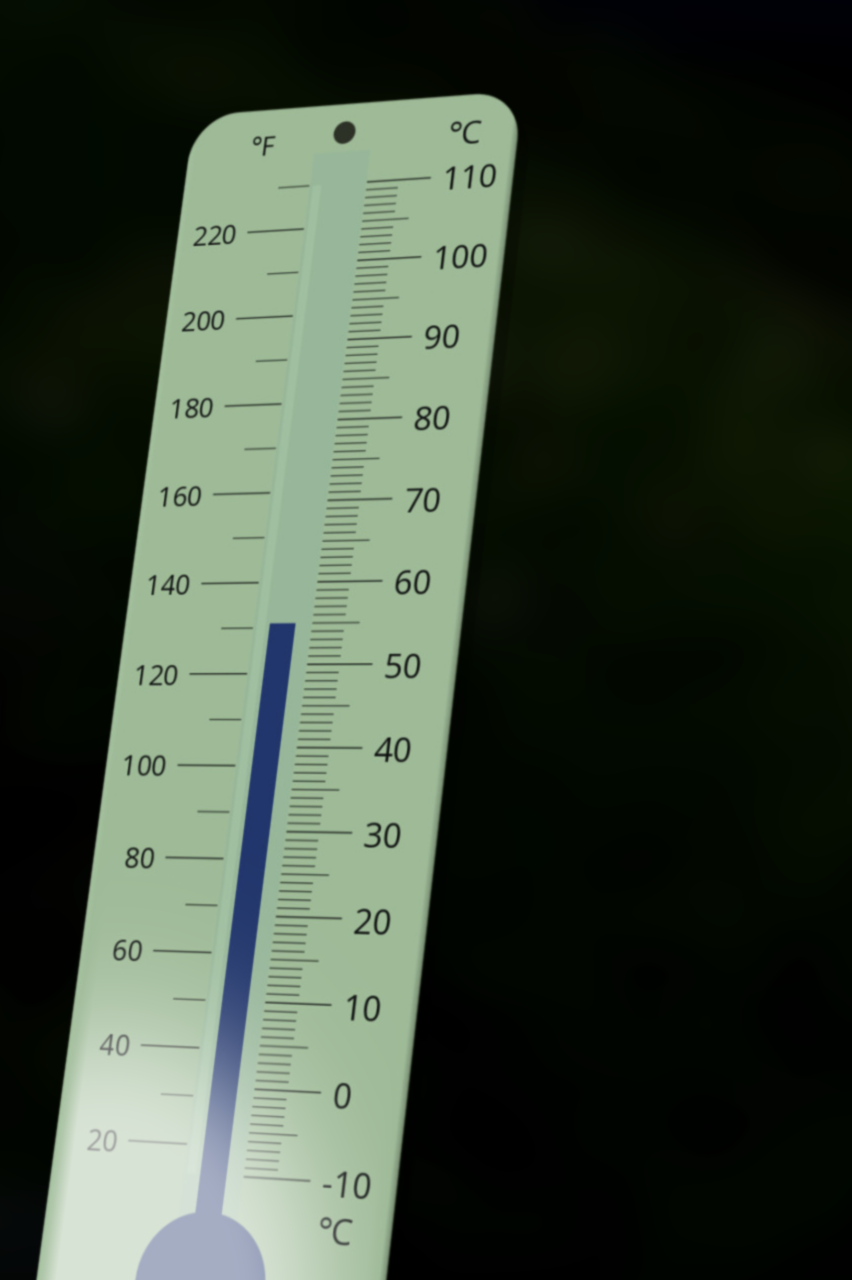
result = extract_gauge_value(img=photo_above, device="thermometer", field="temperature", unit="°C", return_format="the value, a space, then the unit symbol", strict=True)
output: 55 °C
